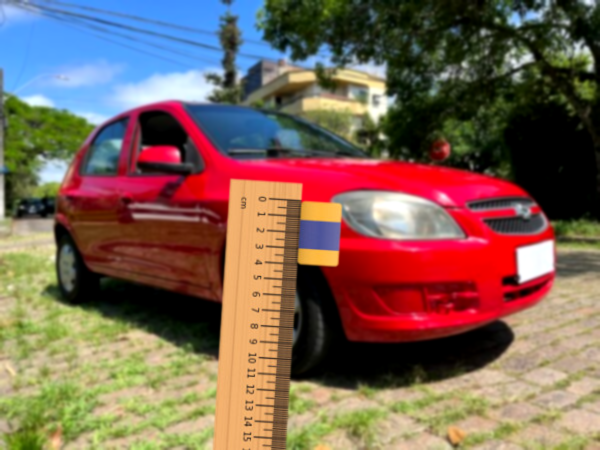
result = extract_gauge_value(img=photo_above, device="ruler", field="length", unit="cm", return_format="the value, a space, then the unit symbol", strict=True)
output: 4 cm
